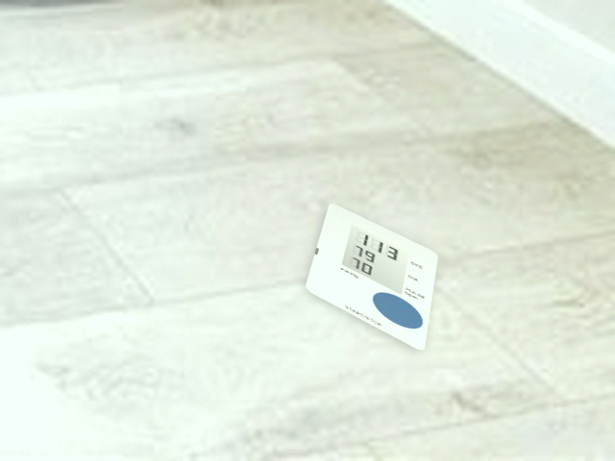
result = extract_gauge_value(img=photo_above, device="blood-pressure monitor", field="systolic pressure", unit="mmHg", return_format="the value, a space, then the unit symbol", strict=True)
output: 113 mmHg
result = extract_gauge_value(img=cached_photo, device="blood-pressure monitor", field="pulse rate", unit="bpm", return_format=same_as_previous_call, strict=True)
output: 70 bpm
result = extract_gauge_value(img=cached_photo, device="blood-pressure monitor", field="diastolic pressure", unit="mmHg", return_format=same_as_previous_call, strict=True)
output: 79 mmHg
